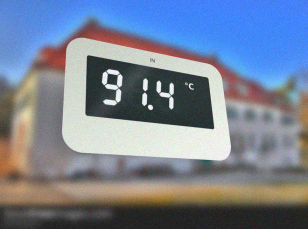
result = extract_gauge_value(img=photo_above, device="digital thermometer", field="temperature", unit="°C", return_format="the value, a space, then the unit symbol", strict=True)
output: 91.4 °C
